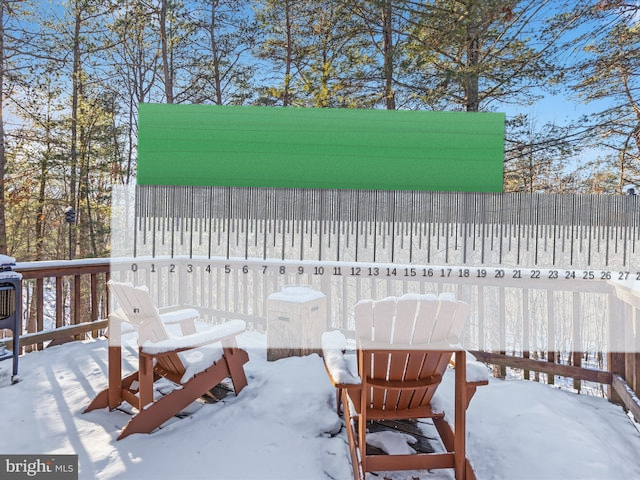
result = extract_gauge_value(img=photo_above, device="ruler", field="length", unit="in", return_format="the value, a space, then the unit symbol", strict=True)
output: 20 in
